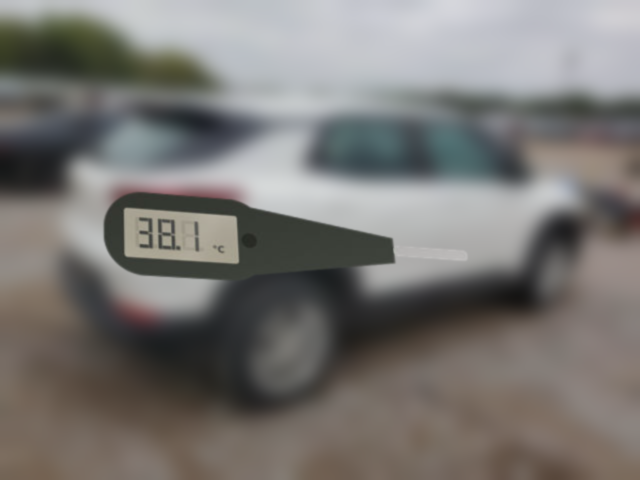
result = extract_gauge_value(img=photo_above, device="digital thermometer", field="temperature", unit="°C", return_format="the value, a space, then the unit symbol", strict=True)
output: 38.1 °C
